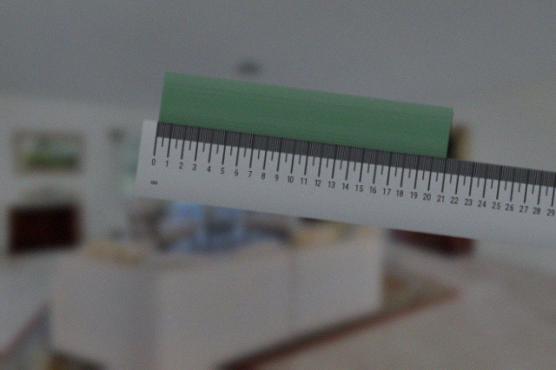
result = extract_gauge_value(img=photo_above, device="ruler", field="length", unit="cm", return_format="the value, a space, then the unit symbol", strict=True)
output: 21 cm
